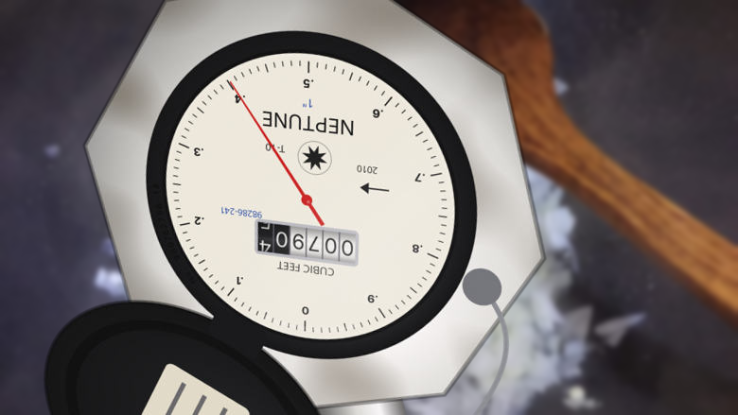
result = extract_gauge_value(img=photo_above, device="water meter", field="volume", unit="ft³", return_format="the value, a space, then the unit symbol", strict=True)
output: 7904.40 ft³
